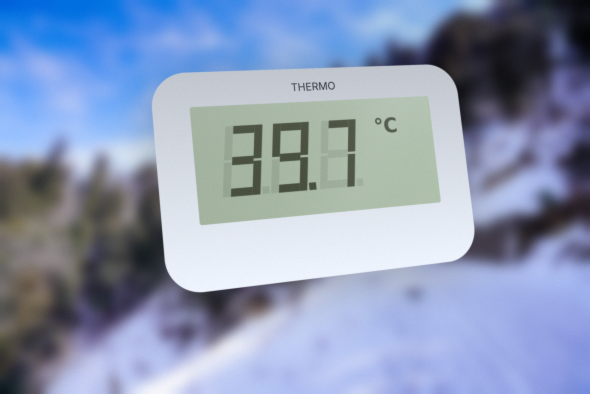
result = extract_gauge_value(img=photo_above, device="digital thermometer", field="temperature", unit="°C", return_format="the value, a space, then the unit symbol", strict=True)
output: 39.7 °C
